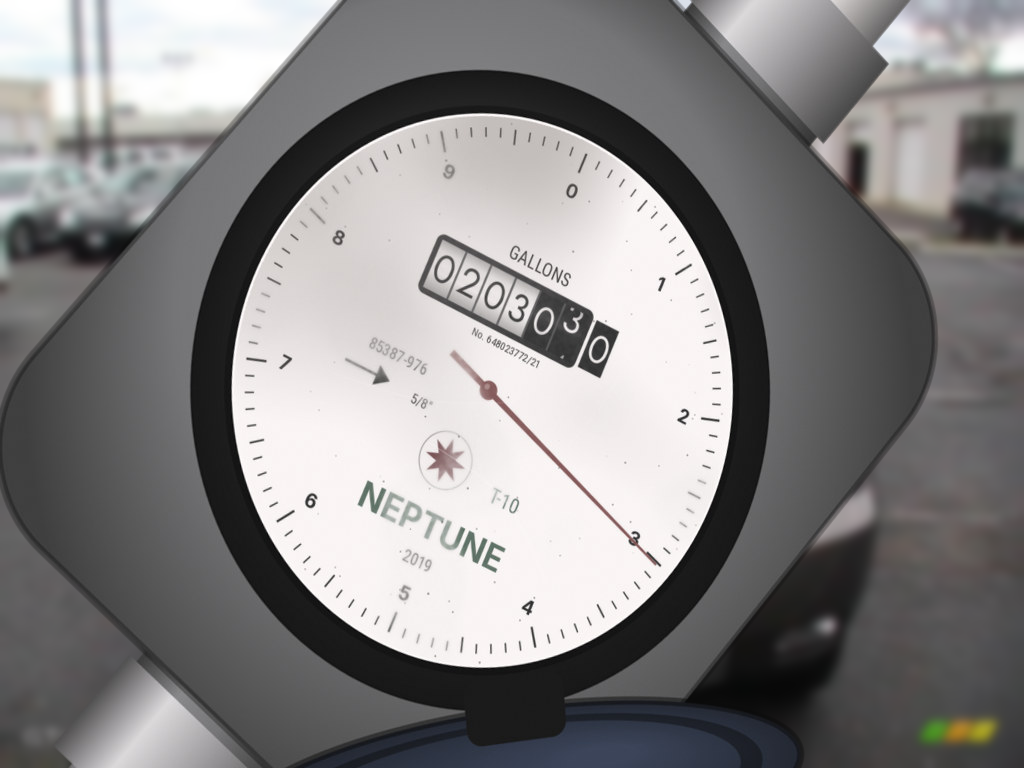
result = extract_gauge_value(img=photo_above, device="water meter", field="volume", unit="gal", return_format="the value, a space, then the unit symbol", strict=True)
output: 203033.0 gal
